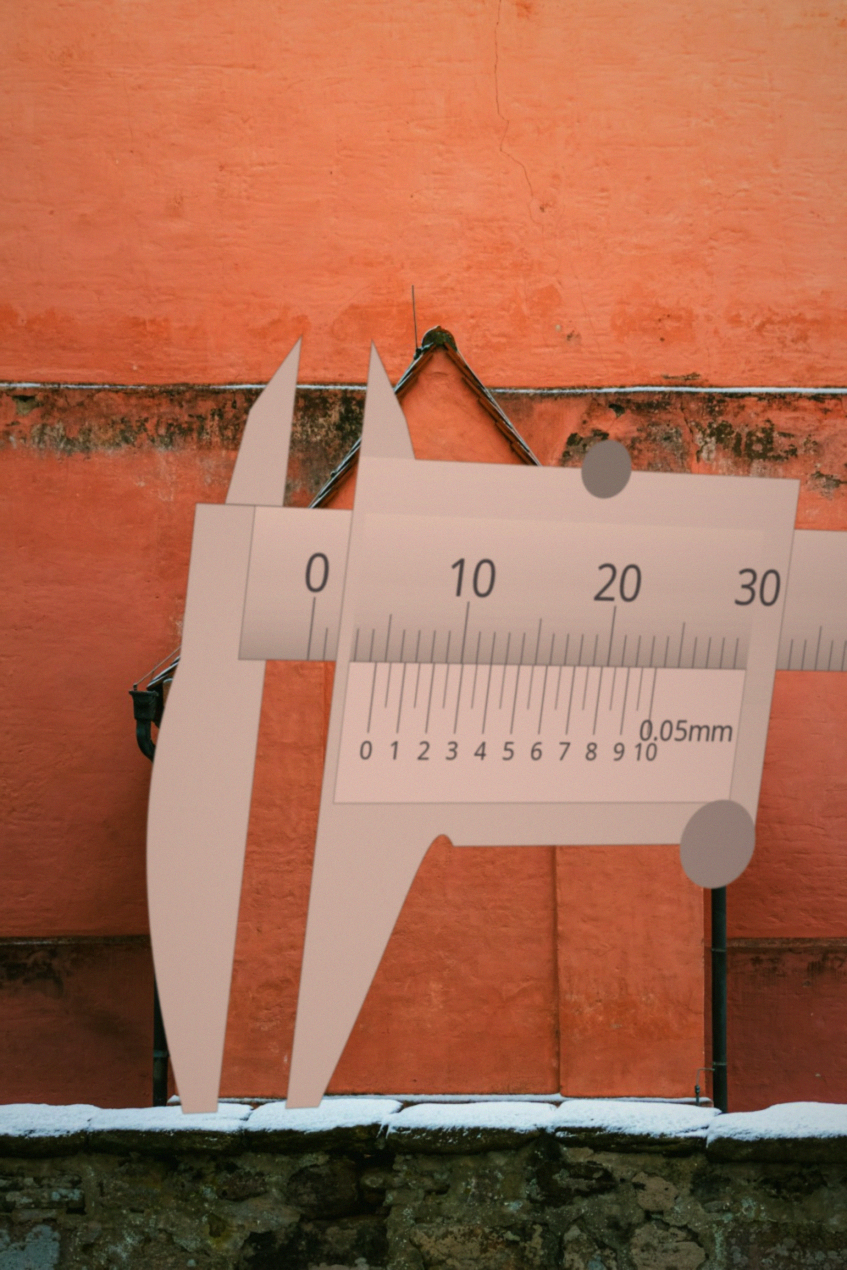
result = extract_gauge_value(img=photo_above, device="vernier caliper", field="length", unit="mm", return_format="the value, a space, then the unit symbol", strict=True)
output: 4.4 mm
